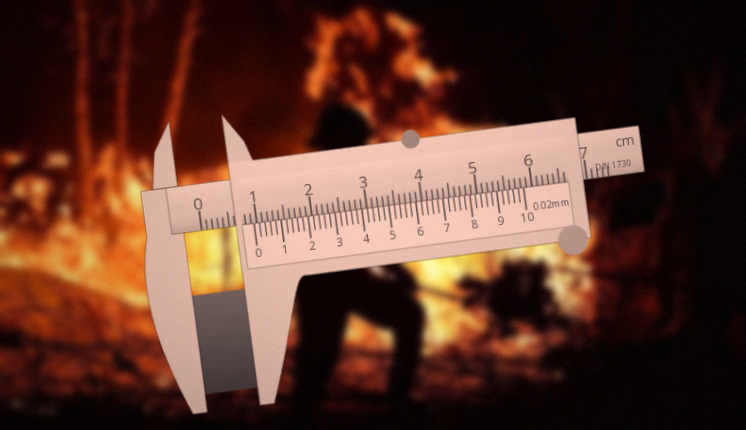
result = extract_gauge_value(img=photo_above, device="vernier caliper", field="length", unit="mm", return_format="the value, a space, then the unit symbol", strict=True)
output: 9.5 mm
